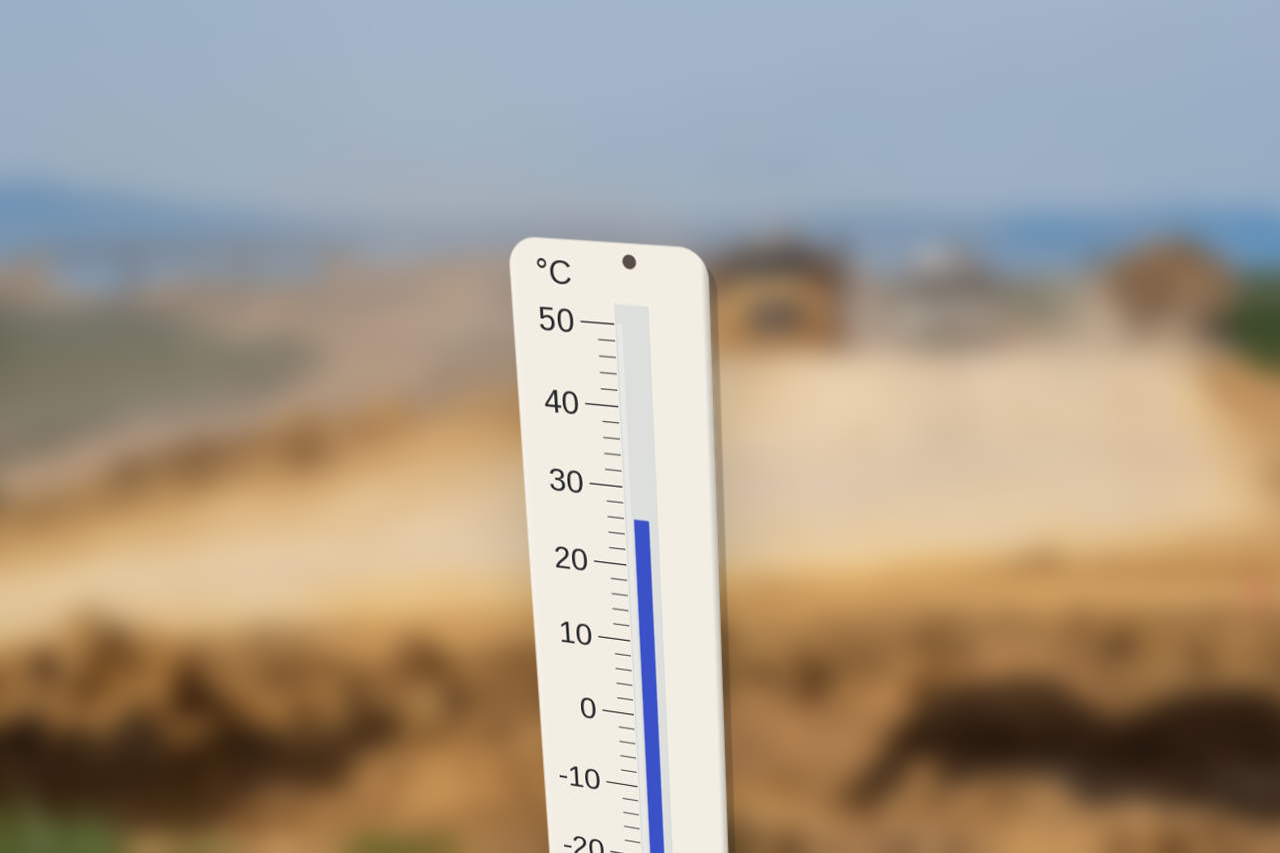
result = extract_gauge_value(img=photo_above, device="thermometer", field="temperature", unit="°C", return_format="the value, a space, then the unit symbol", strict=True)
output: 26 °C
